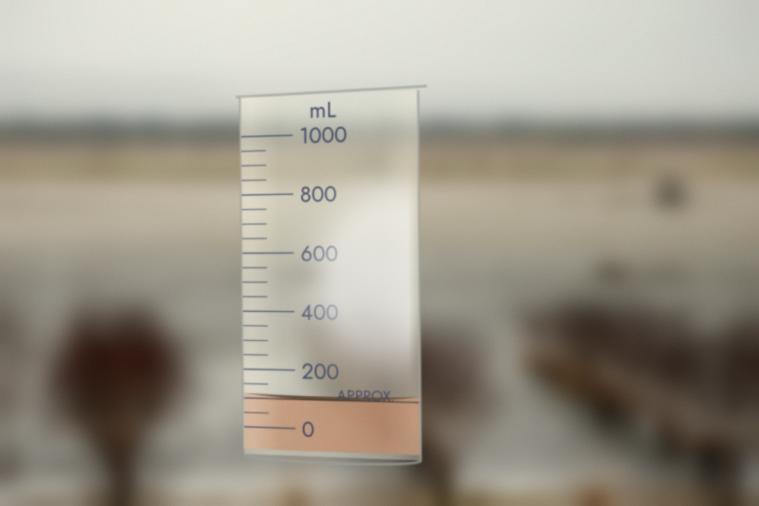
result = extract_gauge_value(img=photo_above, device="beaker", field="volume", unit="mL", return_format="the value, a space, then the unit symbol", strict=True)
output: 100 mL
